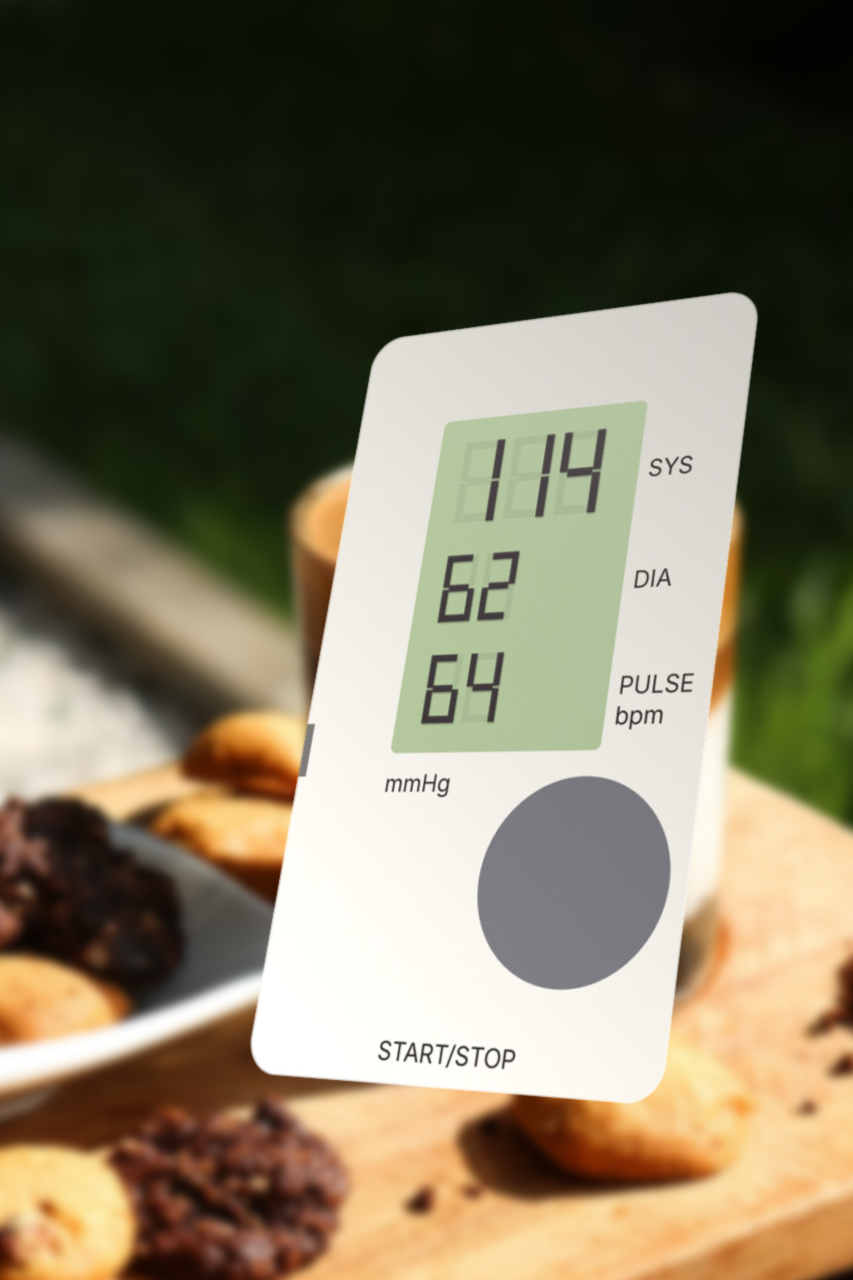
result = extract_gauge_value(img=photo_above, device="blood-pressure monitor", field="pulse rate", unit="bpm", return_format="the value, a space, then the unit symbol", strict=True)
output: 64 bpm
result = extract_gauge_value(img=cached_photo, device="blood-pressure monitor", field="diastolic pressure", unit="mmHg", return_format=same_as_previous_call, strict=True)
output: 62 mmHg
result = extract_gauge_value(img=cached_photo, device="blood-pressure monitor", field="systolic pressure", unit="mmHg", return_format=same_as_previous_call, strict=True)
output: 114 mmHg
